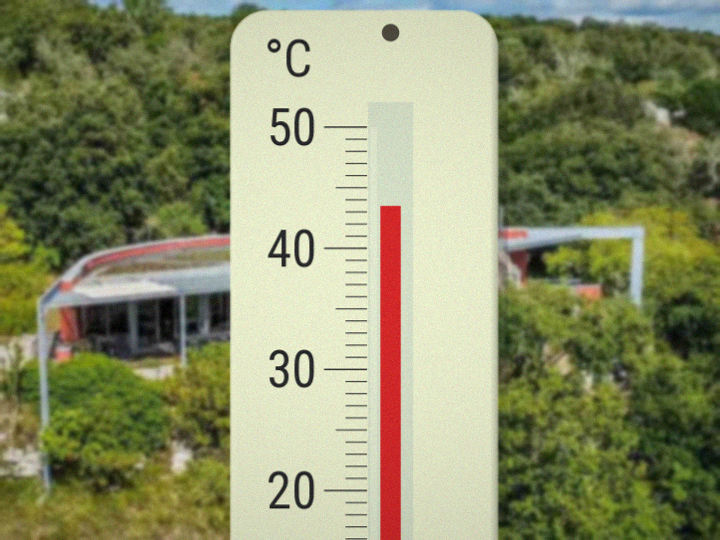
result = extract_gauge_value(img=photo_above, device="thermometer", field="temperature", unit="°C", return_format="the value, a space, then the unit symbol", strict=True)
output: 43.5 °C
